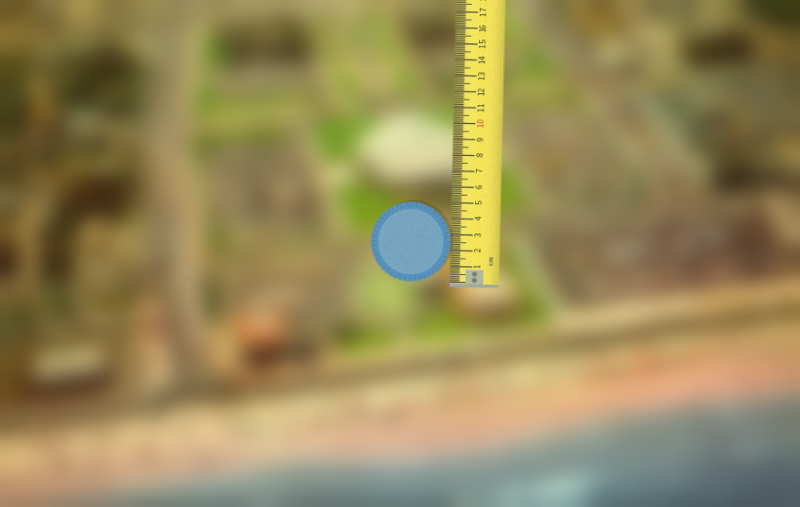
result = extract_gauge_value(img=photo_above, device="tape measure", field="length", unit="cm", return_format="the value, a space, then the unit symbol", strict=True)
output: 5 cm
